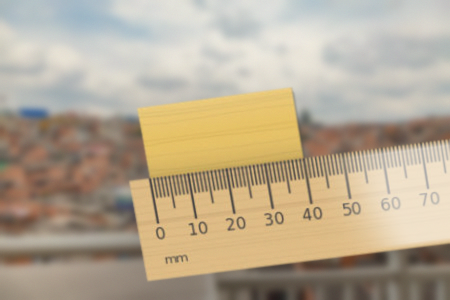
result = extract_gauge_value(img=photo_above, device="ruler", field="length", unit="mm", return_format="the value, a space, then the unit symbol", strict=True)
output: 40 mm
